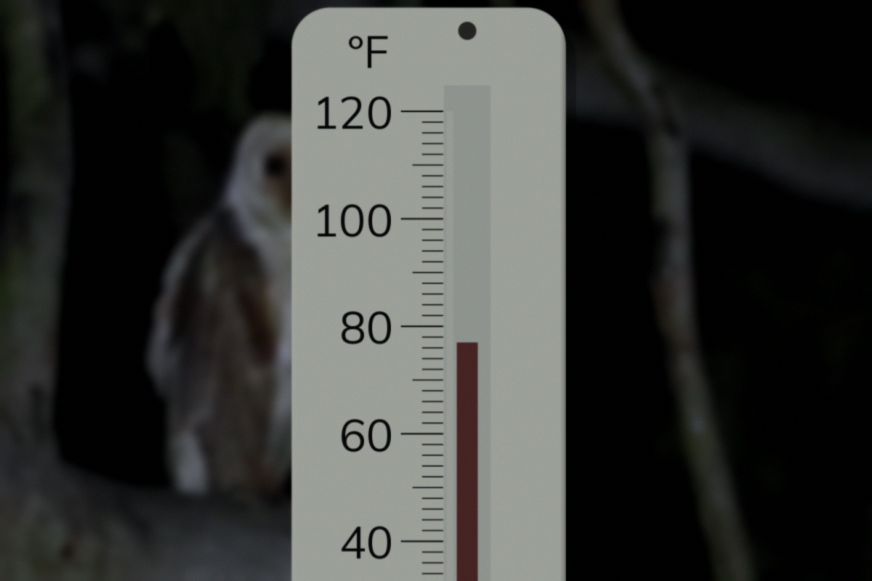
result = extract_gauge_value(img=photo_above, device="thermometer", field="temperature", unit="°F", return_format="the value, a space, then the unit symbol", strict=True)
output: 77 °F
